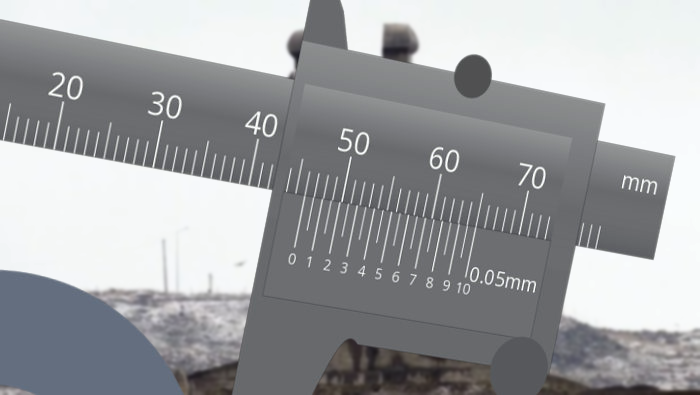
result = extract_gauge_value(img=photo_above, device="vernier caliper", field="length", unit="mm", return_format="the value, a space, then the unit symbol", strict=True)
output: 46.0 mm
